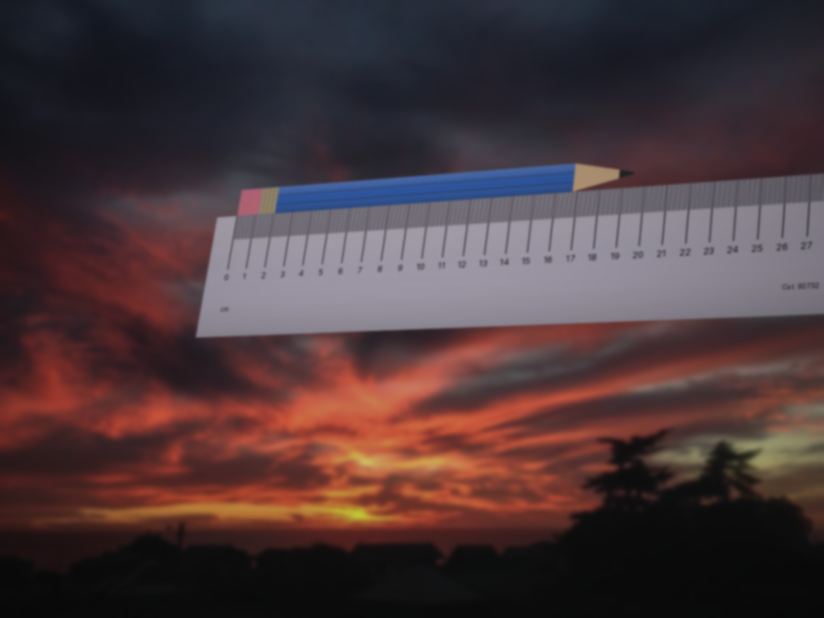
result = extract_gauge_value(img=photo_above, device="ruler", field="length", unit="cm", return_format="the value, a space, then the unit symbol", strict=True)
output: 19.5 cm
